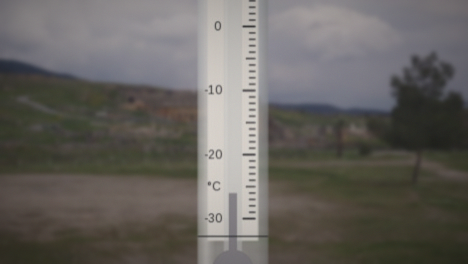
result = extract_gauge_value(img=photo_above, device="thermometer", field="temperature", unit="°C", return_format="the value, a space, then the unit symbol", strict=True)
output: -26 °C
